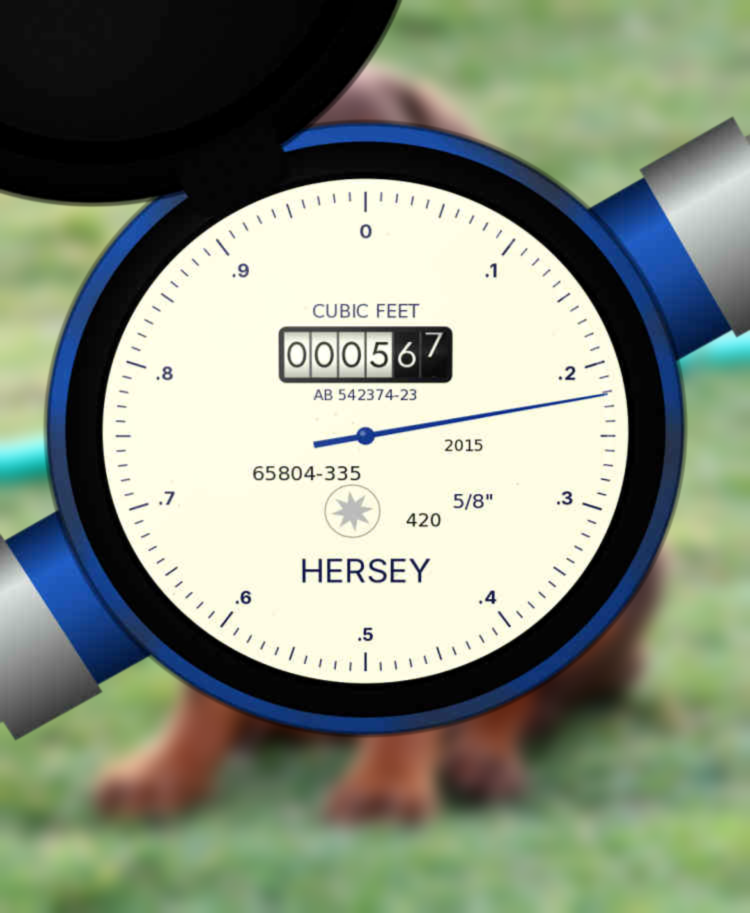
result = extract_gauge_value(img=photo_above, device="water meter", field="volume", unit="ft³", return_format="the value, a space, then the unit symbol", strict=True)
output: 567.22 ft³
